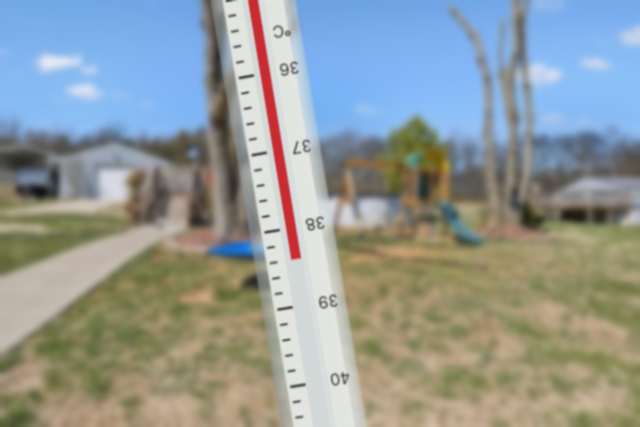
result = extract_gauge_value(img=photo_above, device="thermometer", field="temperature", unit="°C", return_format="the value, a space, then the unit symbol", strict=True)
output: 38.4 °C
